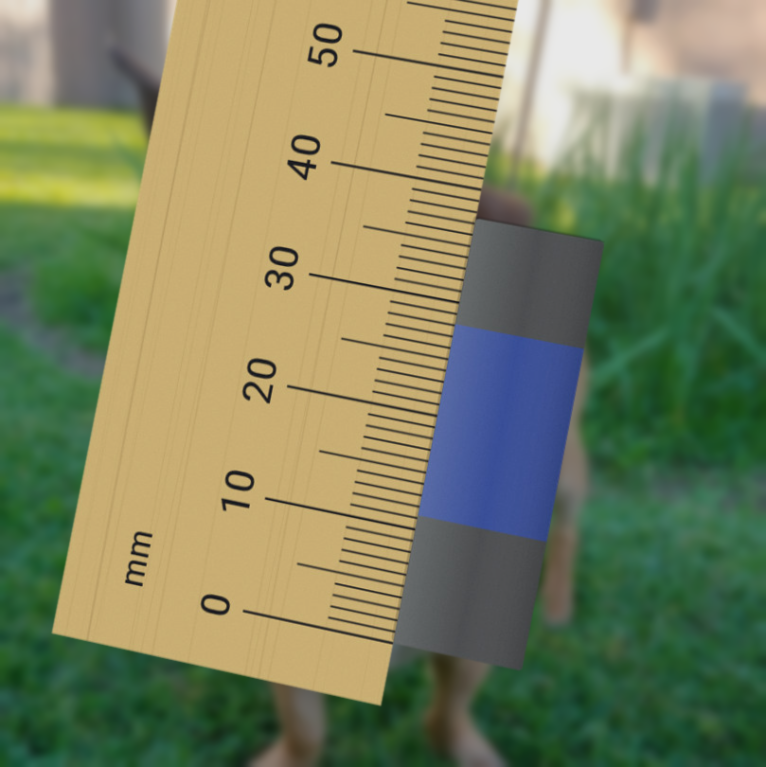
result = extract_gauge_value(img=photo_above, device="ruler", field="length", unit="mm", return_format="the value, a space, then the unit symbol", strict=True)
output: 37.5 mm
